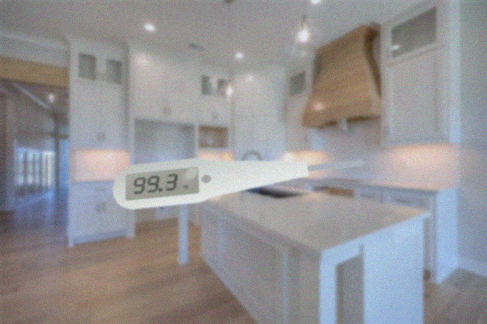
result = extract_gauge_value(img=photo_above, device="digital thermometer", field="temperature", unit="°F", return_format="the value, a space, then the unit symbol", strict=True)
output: 99.3 °F
